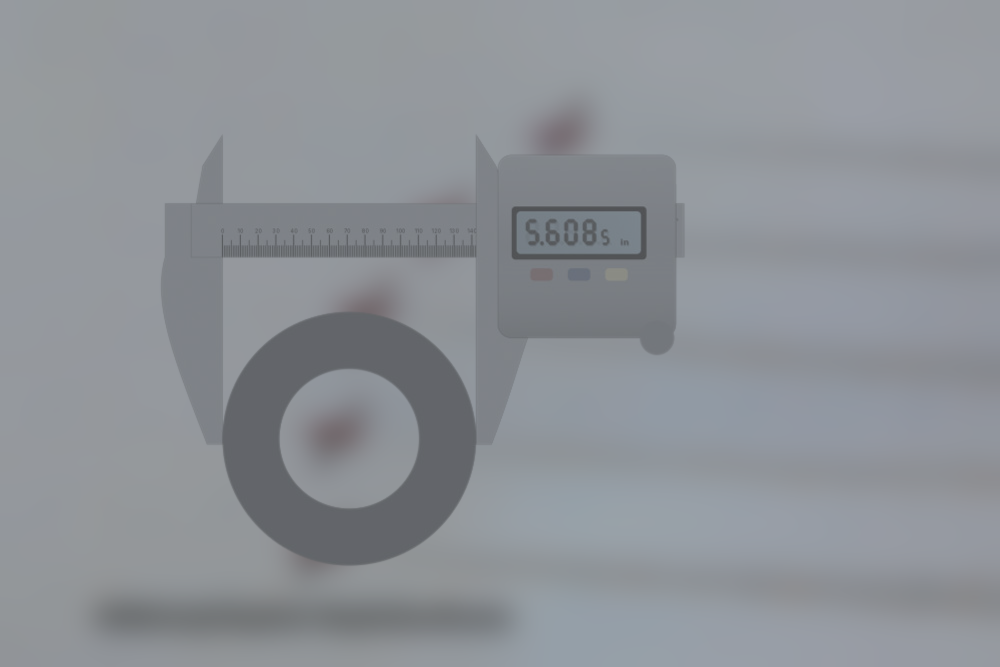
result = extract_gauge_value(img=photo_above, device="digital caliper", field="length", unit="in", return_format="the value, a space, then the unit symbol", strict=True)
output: 5.6085 in
